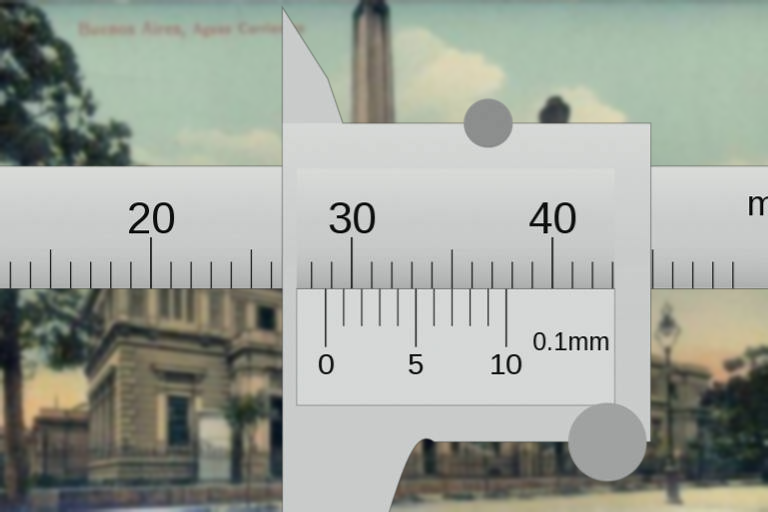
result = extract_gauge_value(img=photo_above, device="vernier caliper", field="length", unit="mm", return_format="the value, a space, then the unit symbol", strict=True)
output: 28.7 mm
